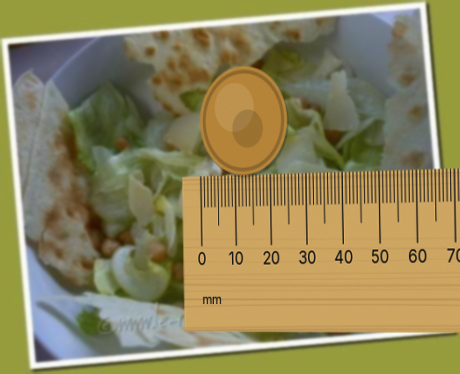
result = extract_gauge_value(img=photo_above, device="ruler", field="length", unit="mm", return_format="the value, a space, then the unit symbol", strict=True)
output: 25 mm
